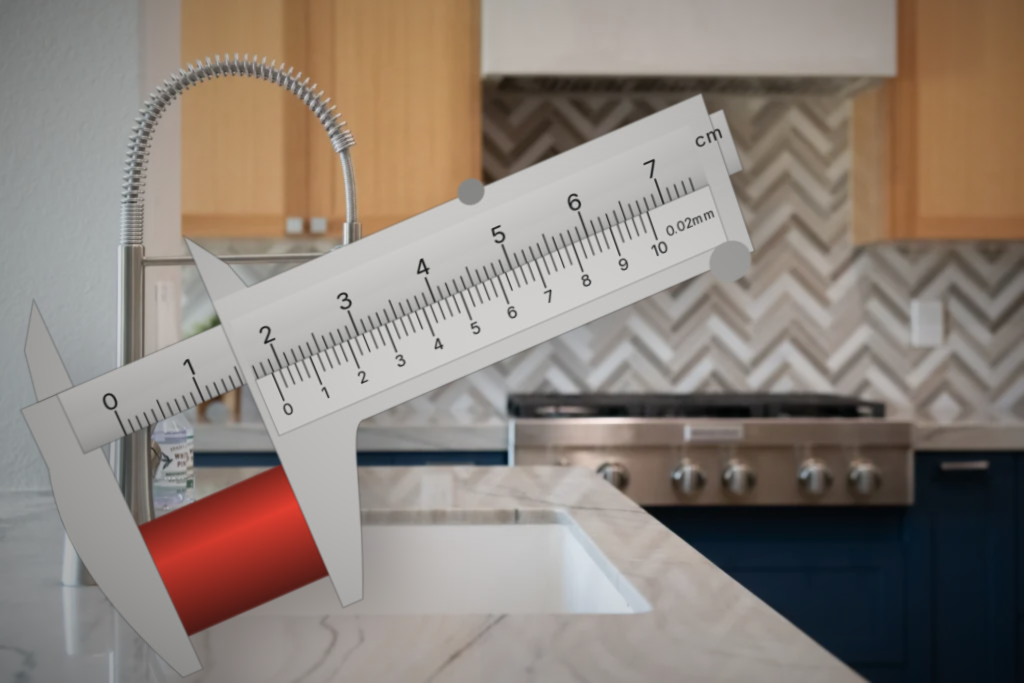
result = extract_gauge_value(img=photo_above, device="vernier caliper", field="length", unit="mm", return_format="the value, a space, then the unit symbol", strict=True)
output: 18.8 mm
